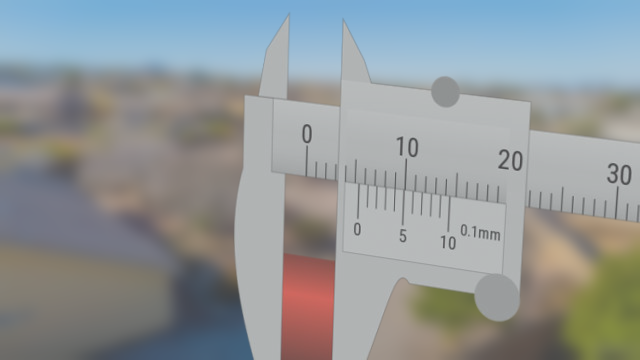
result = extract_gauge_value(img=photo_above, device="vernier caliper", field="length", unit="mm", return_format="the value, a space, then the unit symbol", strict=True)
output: 5.4 mm
